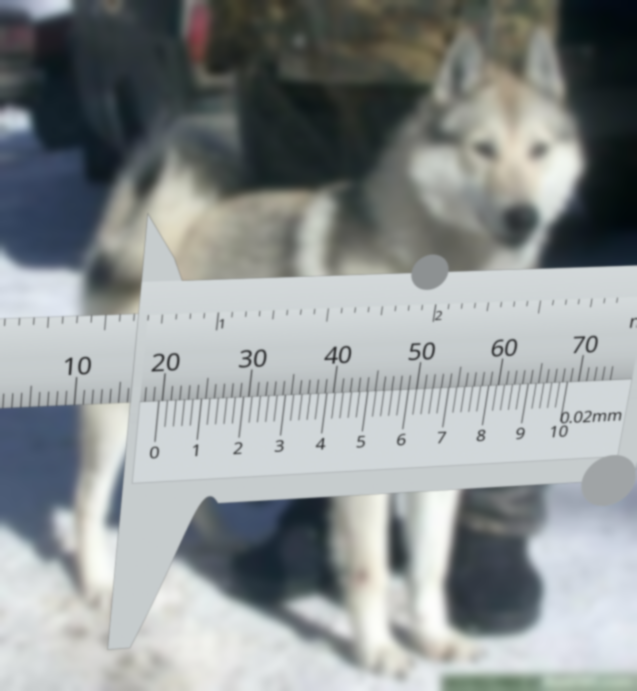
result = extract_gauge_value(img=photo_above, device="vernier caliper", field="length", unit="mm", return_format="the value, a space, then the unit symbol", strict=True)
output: 19.6 mm
